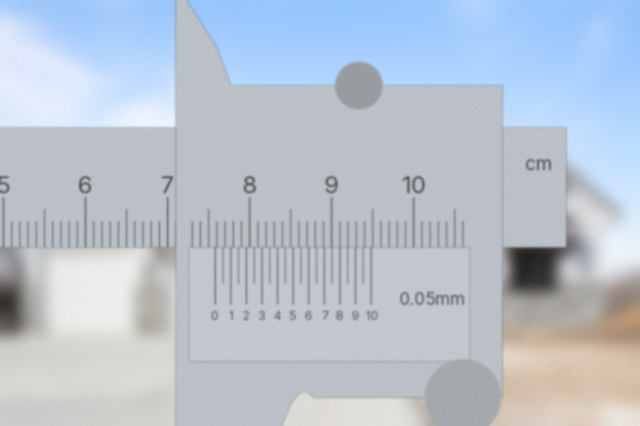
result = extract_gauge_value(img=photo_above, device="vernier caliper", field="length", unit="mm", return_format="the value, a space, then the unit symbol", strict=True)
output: 75.8 mm
